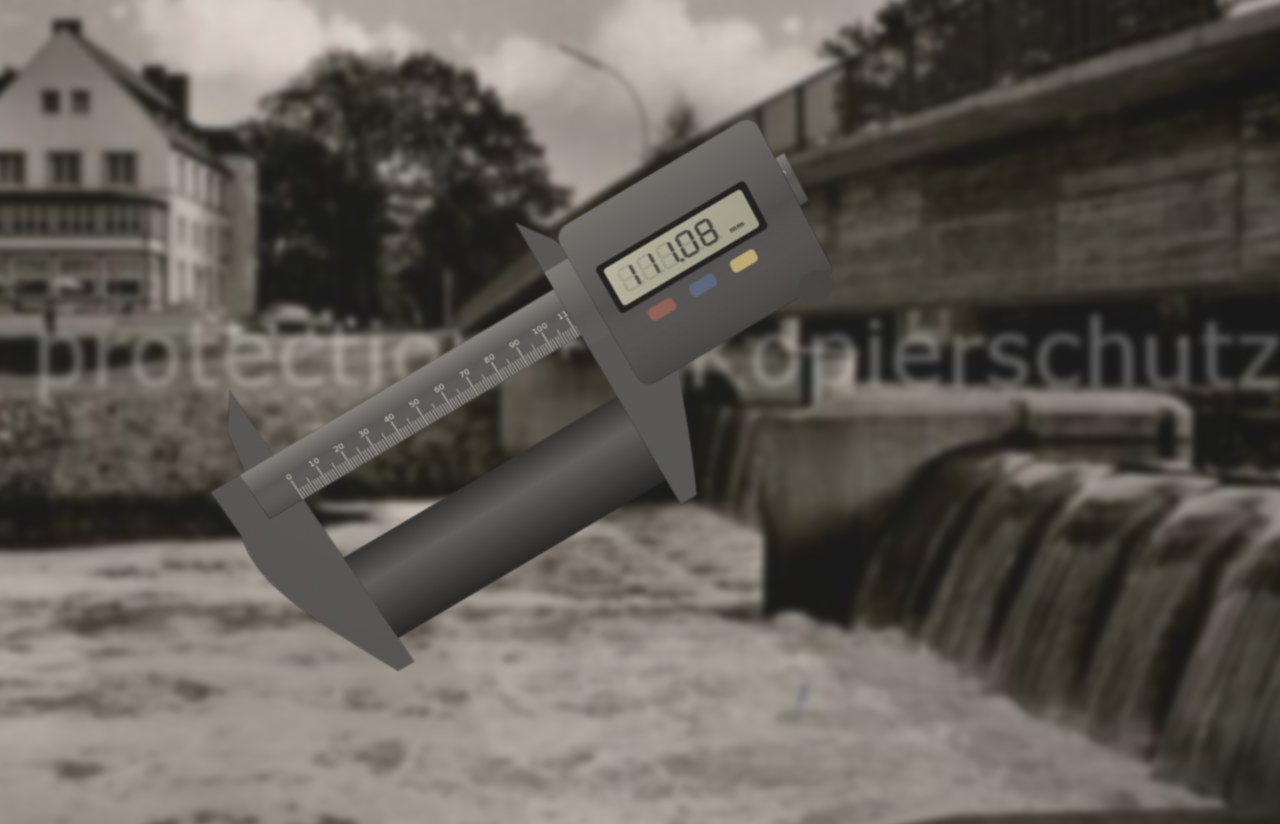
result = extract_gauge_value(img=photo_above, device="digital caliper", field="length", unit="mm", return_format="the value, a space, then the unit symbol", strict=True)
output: 111.08 mm
